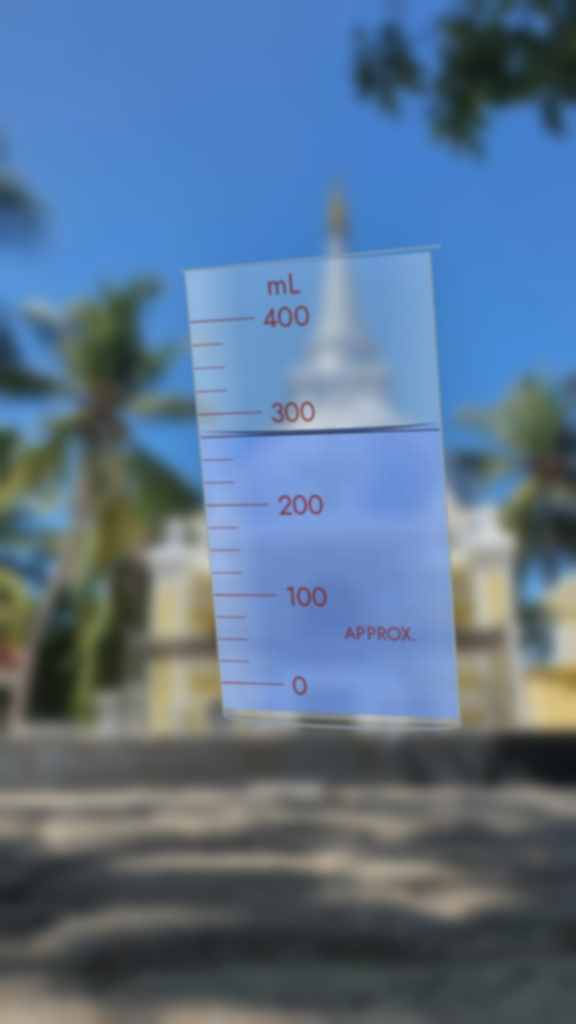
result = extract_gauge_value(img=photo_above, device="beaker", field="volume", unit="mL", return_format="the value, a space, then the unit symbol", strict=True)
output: 275 mL
